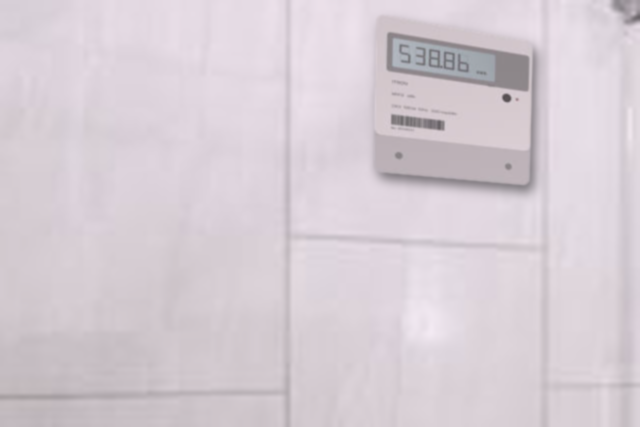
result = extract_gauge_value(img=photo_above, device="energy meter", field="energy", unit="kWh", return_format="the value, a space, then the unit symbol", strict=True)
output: 538.86 kWh
